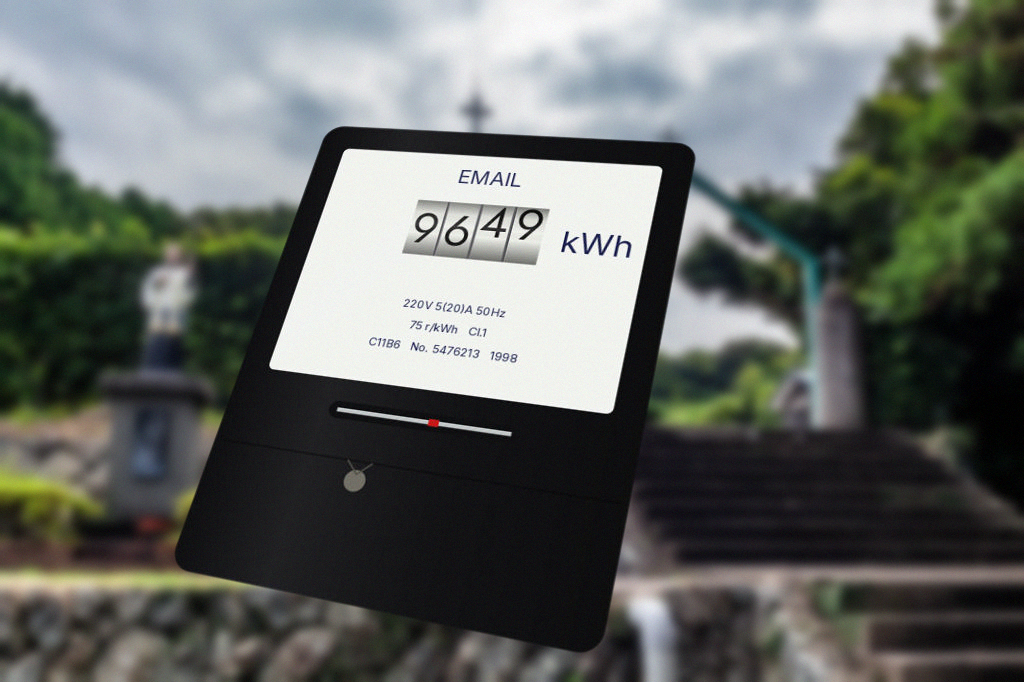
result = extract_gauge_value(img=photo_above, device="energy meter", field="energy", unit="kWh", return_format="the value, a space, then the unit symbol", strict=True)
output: 9649 kWh
